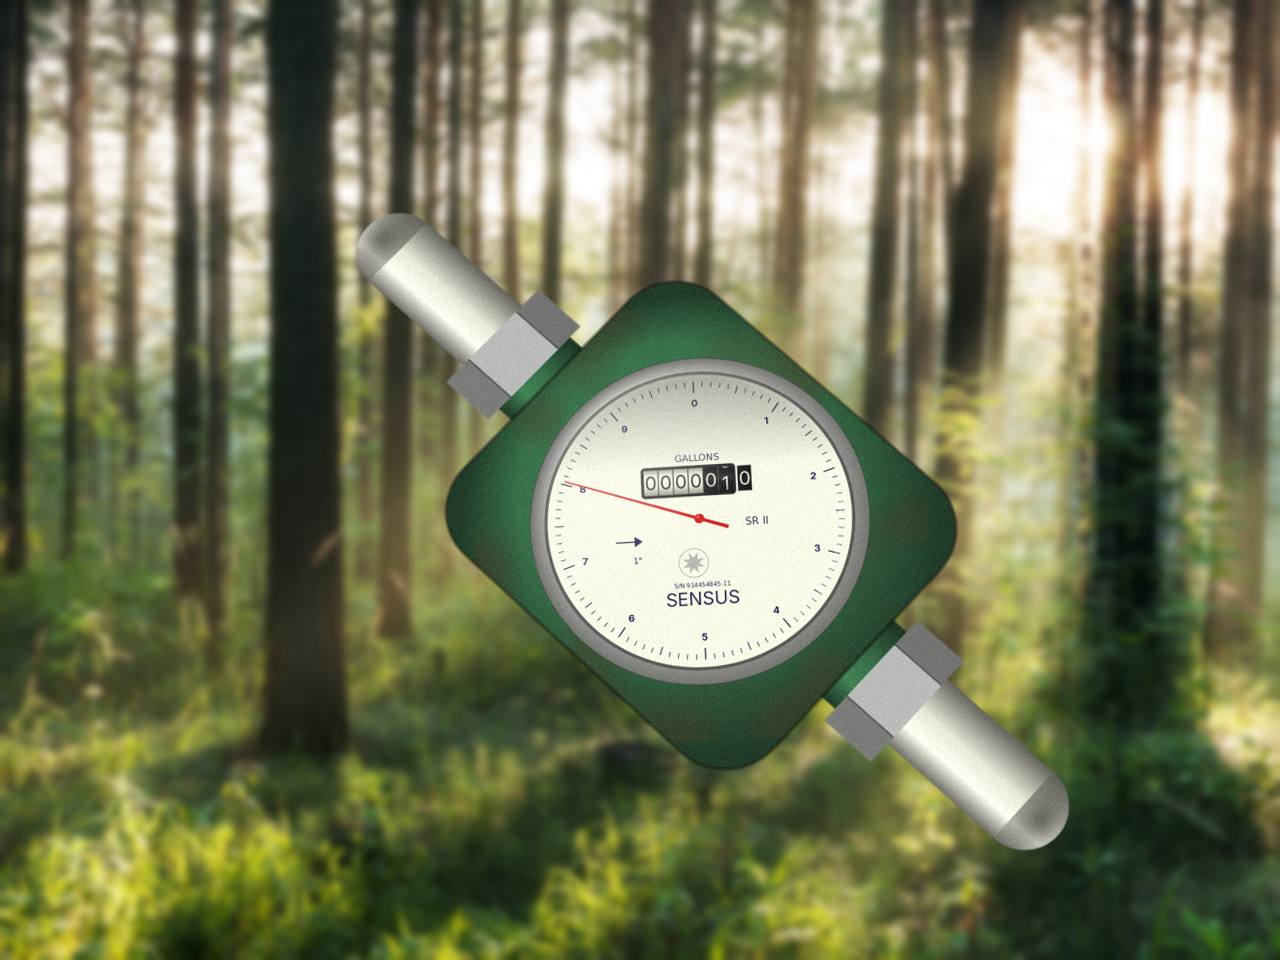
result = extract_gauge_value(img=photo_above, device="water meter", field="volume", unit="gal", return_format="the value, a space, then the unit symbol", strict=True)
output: 8.0 gal
